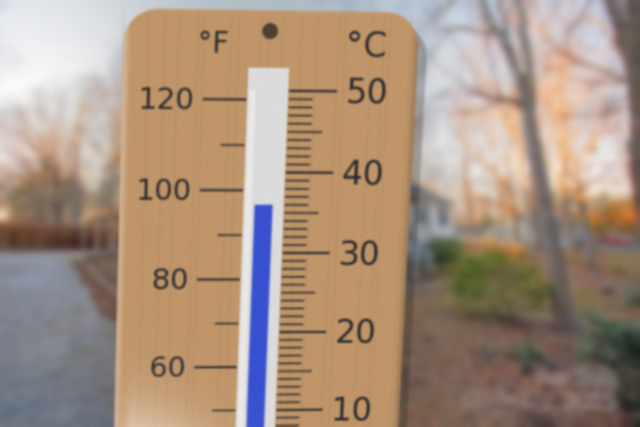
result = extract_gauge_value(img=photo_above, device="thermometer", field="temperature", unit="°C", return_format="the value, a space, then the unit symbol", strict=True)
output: 36 °C
